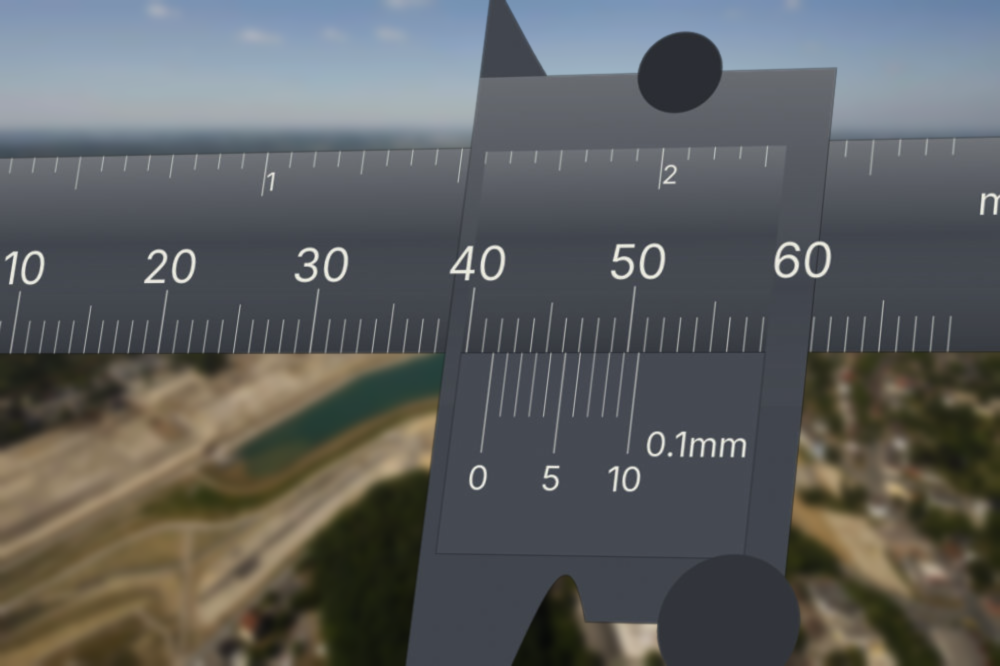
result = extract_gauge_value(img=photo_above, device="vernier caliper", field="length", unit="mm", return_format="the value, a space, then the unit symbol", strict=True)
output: 41.7 mm
